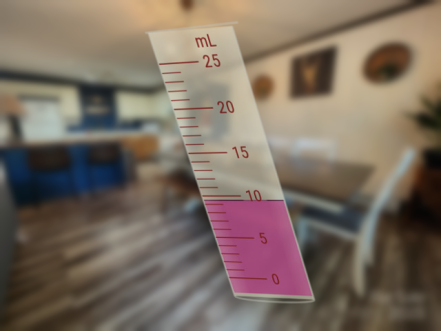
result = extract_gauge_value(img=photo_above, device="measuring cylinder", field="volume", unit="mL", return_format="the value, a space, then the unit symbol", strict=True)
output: 9.5 mL
